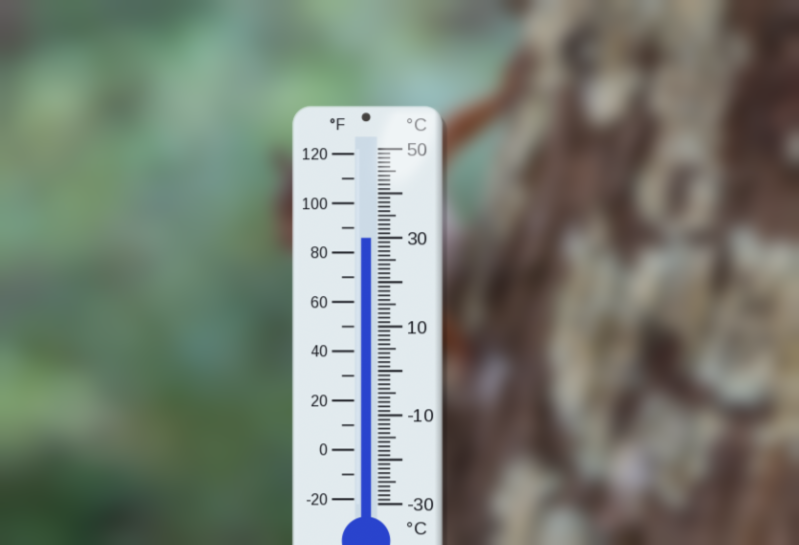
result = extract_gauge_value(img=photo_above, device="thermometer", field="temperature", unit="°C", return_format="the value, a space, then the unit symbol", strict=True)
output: 30 °C
